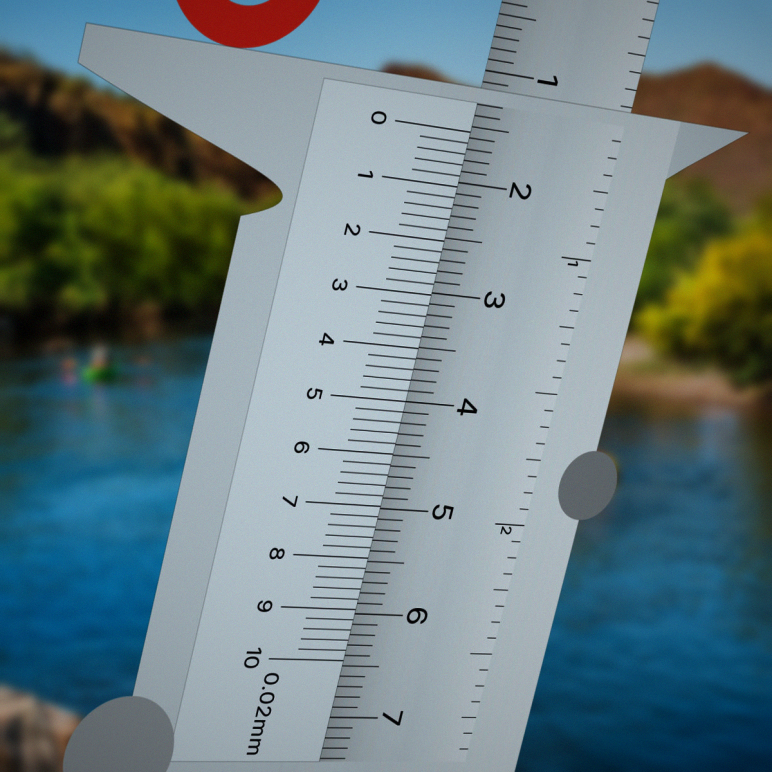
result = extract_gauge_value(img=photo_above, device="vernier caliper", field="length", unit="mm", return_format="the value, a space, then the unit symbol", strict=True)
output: 15.5 mm
